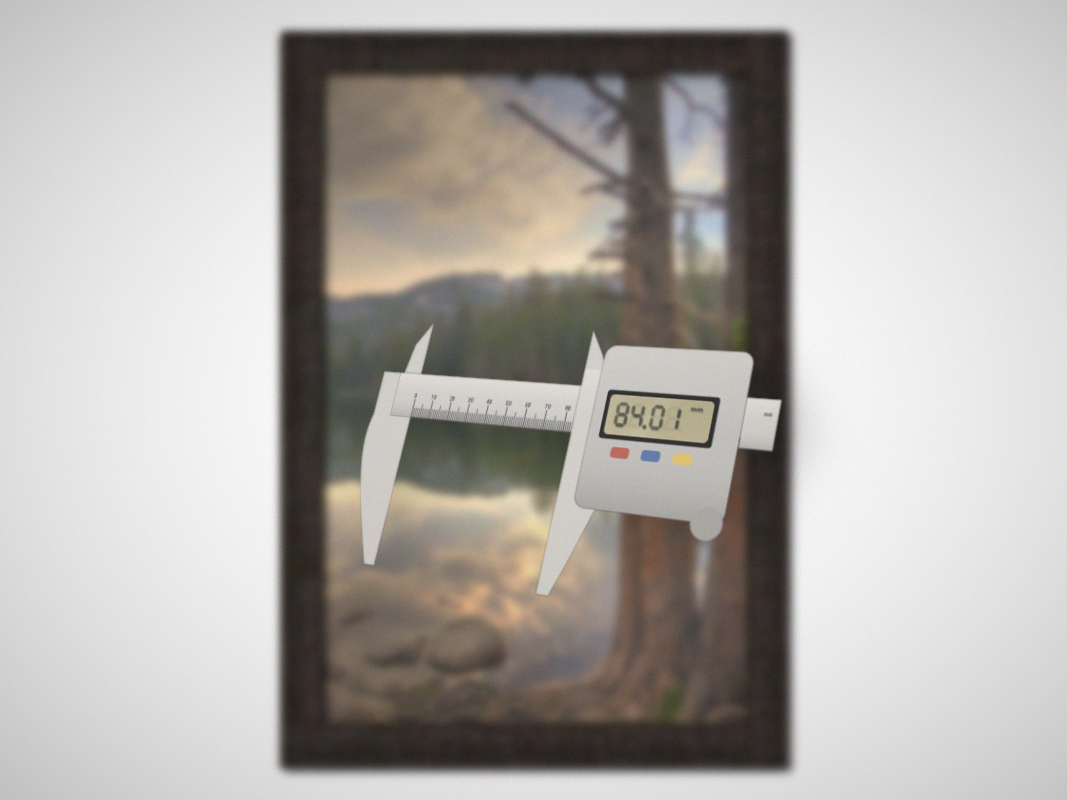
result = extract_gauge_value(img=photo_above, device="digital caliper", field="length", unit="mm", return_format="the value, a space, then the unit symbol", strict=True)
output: 84.01 mm
